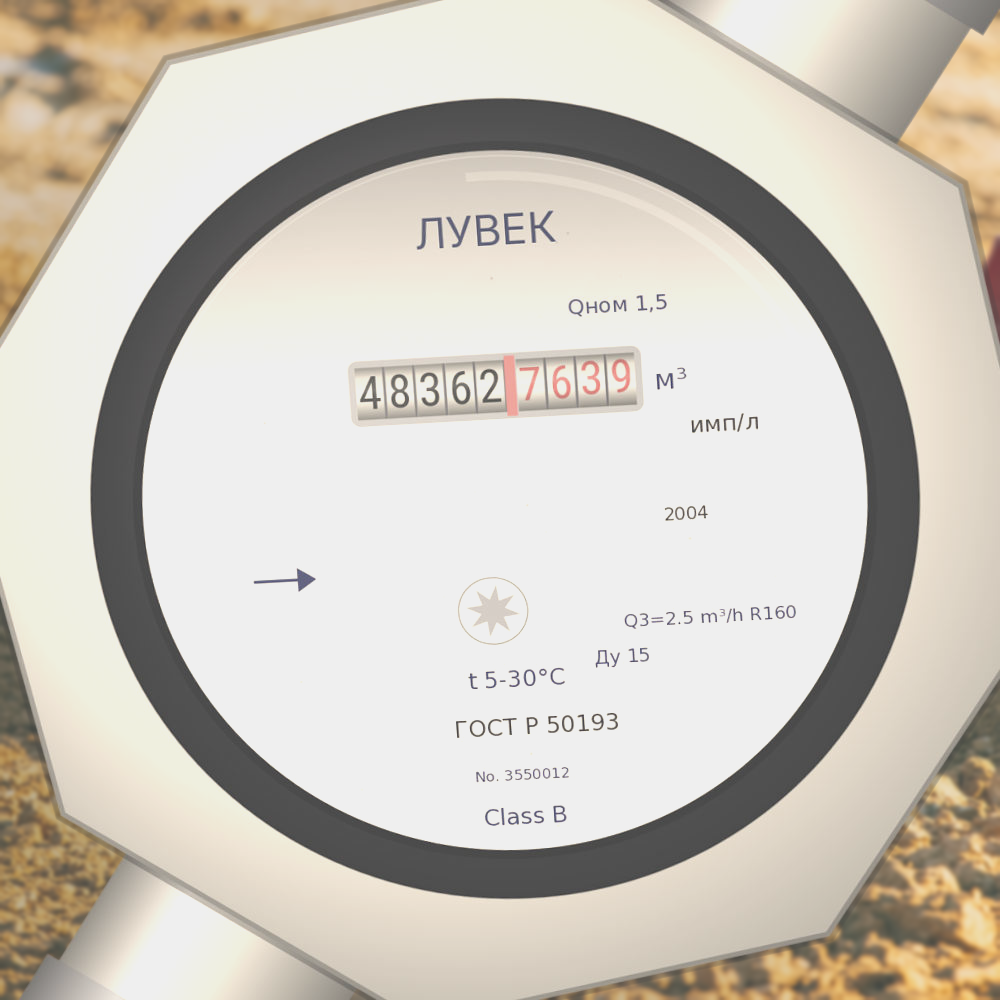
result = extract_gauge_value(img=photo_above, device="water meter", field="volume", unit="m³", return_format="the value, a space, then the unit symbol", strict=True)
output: 48362.7639 m³
